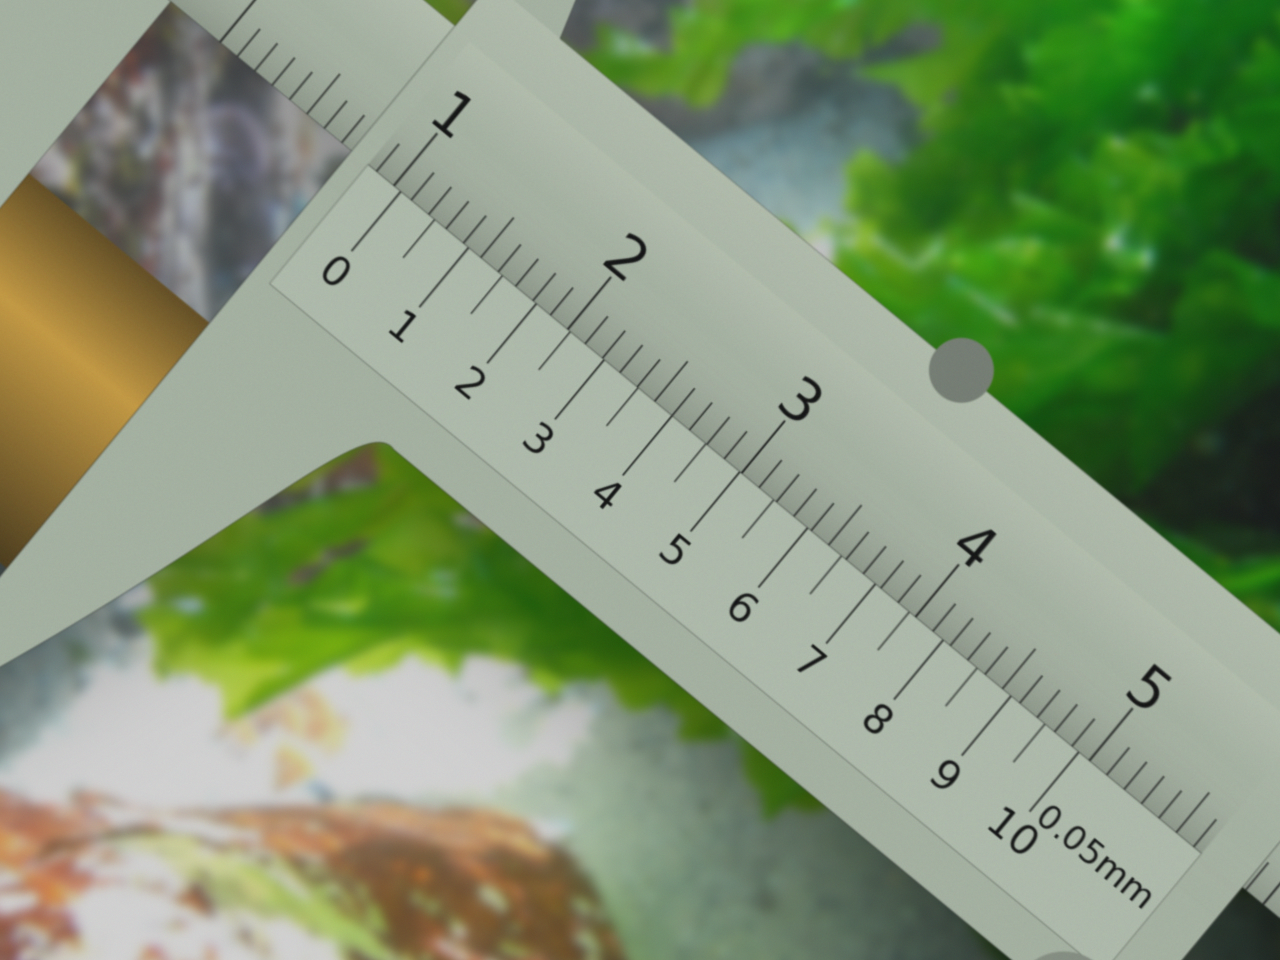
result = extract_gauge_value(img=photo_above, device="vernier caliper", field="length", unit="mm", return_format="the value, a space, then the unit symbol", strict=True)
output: 10.4 mm
